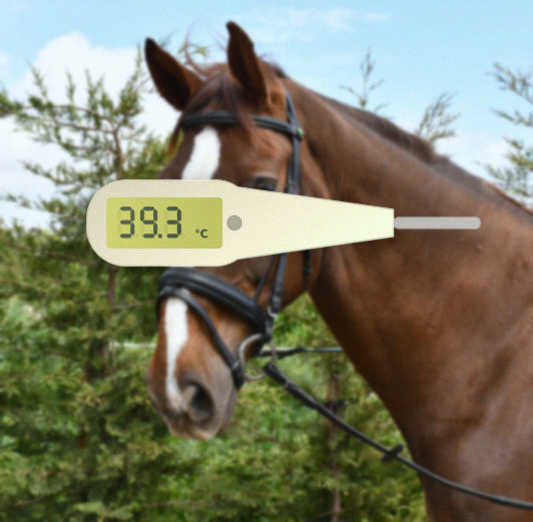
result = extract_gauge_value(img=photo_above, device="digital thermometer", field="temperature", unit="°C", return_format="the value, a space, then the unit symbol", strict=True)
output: 39.3 °C
